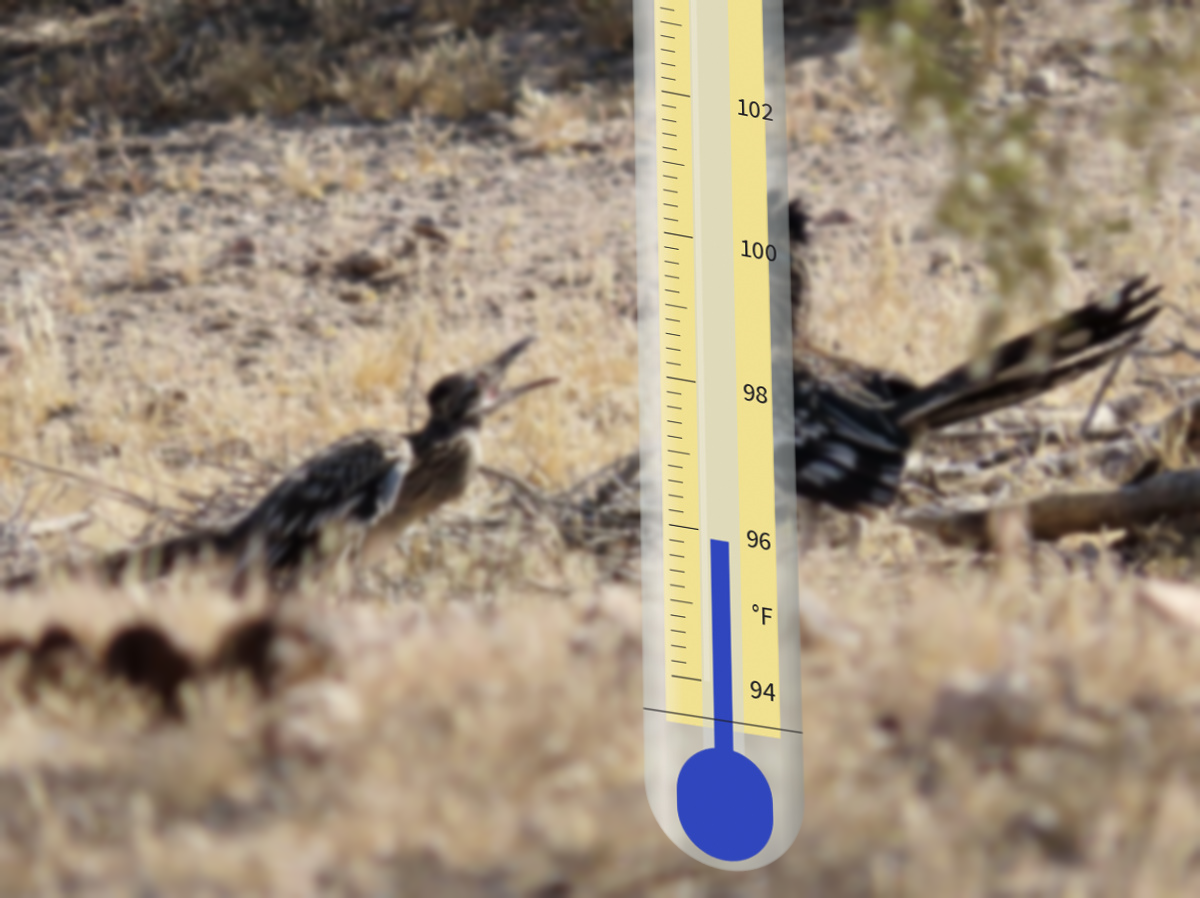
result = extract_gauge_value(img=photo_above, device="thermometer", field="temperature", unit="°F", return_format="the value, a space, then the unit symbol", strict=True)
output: 95.9 °F
